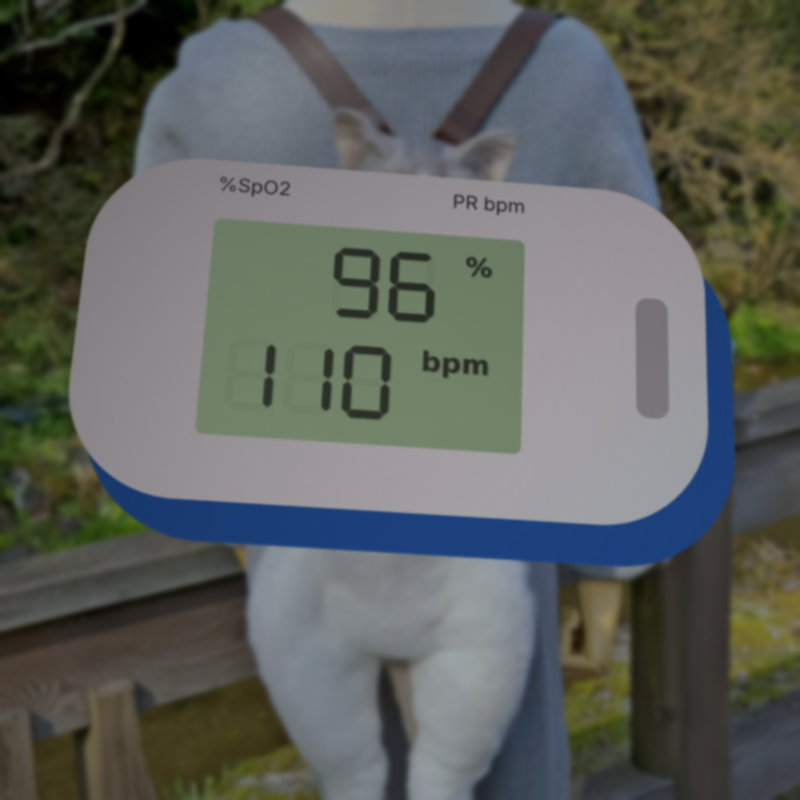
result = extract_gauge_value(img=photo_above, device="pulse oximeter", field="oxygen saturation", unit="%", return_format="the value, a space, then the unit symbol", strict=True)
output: 96 %
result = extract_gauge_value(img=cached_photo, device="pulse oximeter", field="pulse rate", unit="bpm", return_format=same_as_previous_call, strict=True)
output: 110 bpm
